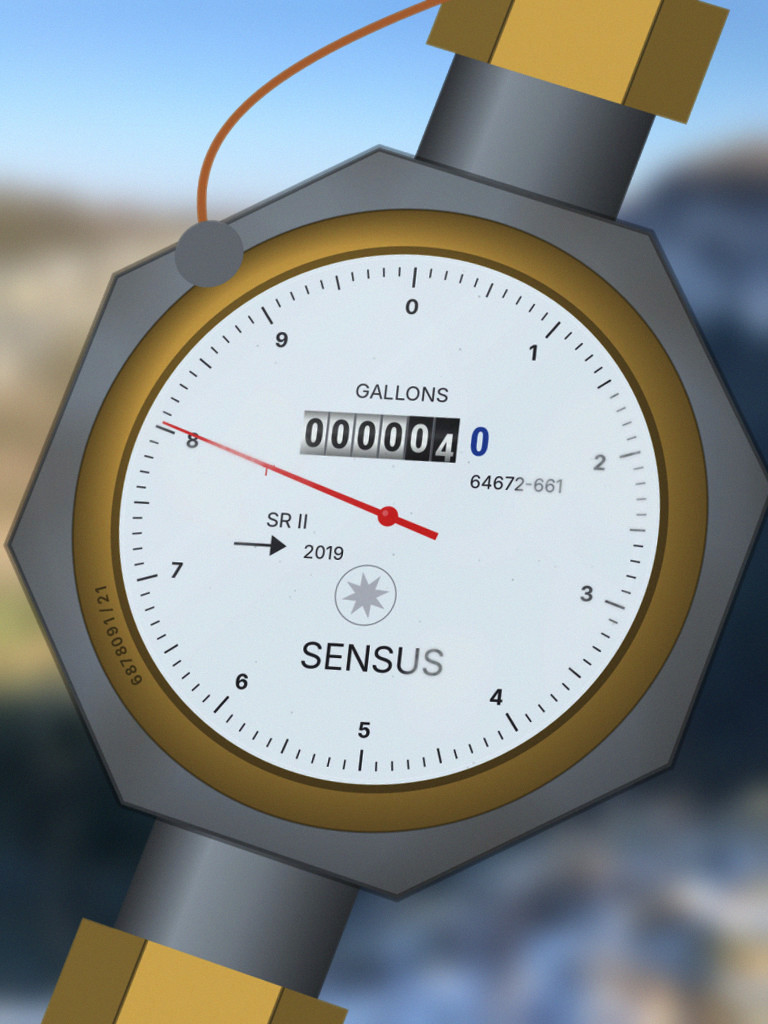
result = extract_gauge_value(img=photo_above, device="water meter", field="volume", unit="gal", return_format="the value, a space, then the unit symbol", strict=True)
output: 38.0 gal
